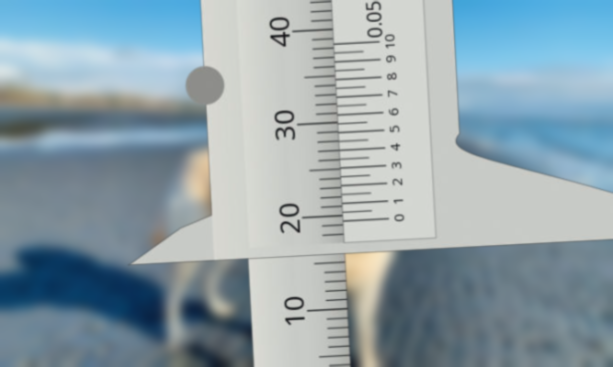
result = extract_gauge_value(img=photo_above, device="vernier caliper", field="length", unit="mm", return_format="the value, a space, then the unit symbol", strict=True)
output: 19.4 mm
